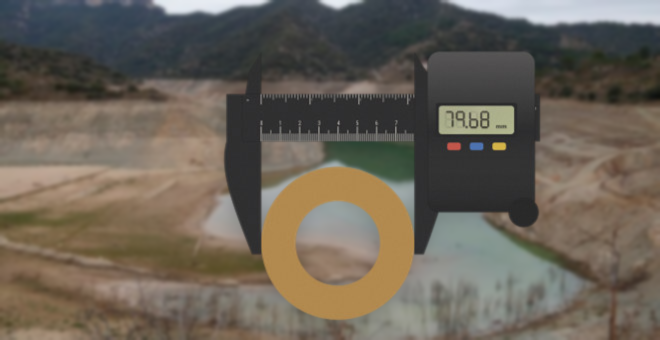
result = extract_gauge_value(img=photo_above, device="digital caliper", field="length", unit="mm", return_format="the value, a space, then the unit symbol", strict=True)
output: 79.68 mm
